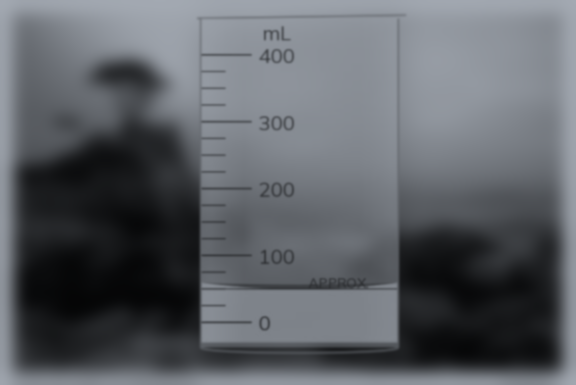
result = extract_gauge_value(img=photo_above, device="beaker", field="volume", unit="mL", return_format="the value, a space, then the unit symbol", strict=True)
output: 50 mL
